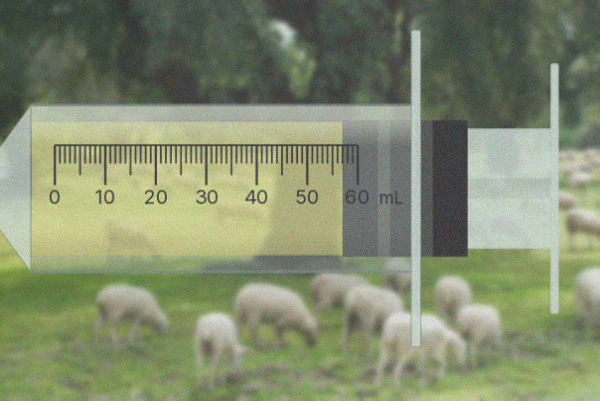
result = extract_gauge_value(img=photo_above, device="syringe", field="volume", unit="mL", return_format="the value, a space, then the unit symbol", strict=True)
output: 57 mL
